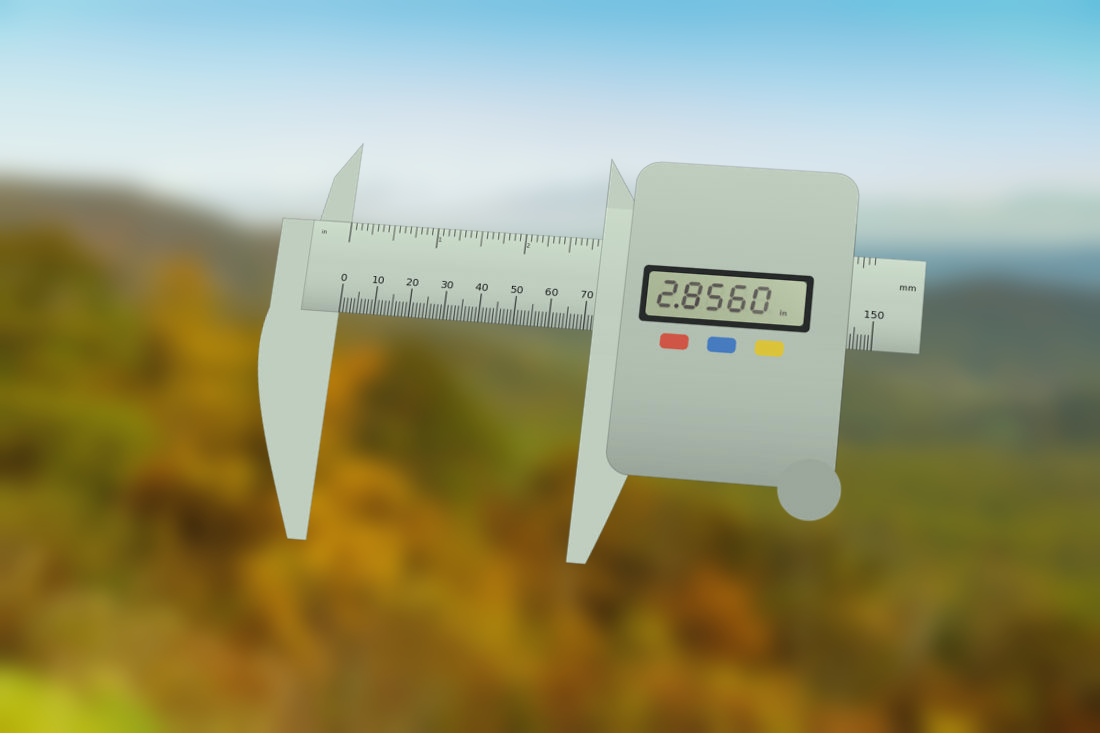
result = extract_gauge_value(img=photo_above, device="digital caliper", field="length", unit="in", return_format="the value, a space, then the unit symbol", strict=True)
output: 2.8560 in
